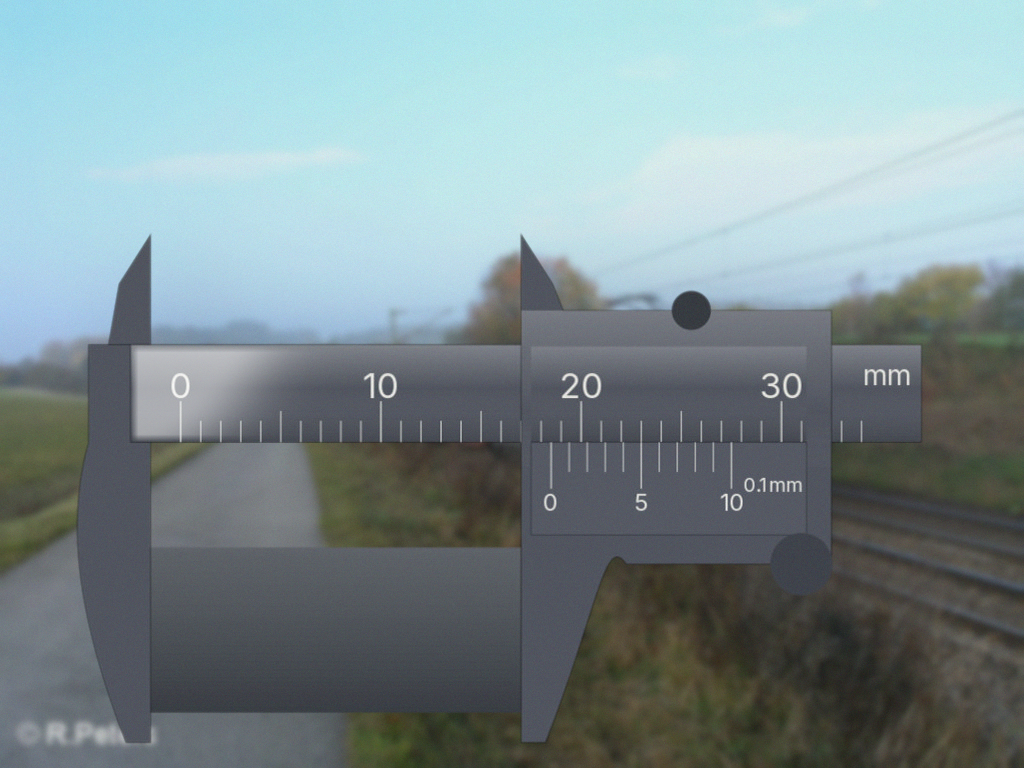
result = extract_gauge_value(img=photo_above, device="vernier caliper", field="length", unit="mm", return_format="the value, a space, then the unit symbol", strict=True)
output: 18.5 mm
